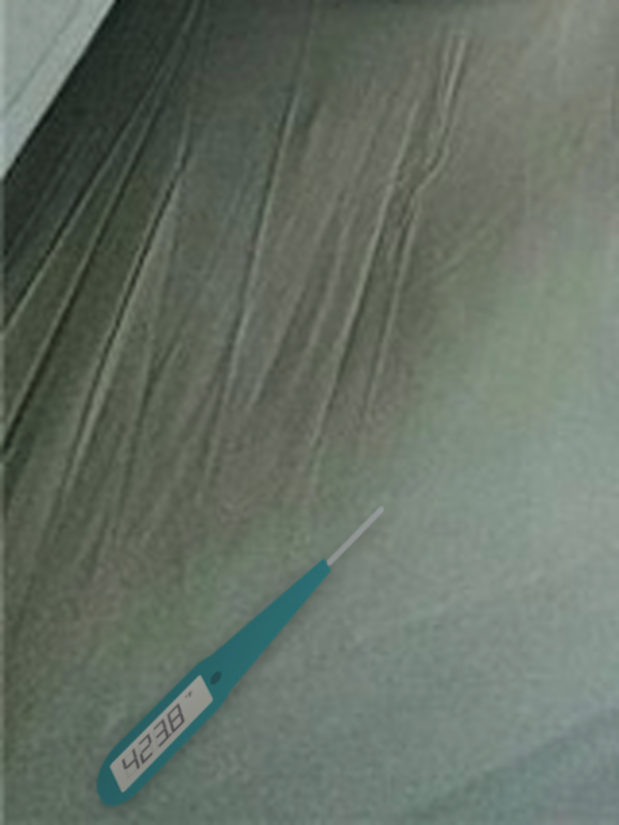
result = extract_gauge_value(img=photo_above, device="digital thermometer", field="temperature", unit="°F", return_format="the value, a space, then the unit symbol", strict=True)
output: 423.8 °F
